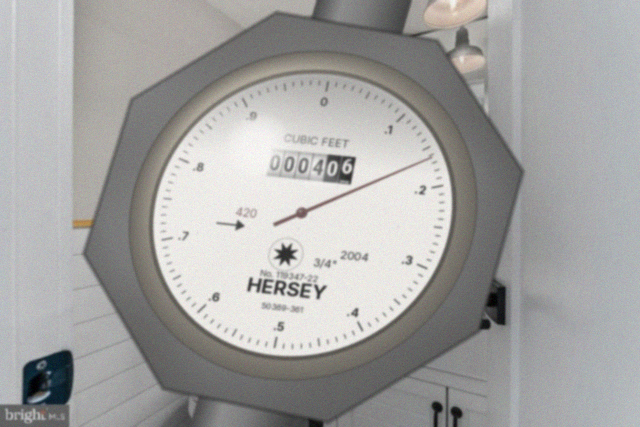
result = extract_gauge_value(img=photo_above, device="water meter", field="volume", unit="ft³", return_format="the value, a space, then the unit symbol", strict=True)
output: 406.16 ft³
